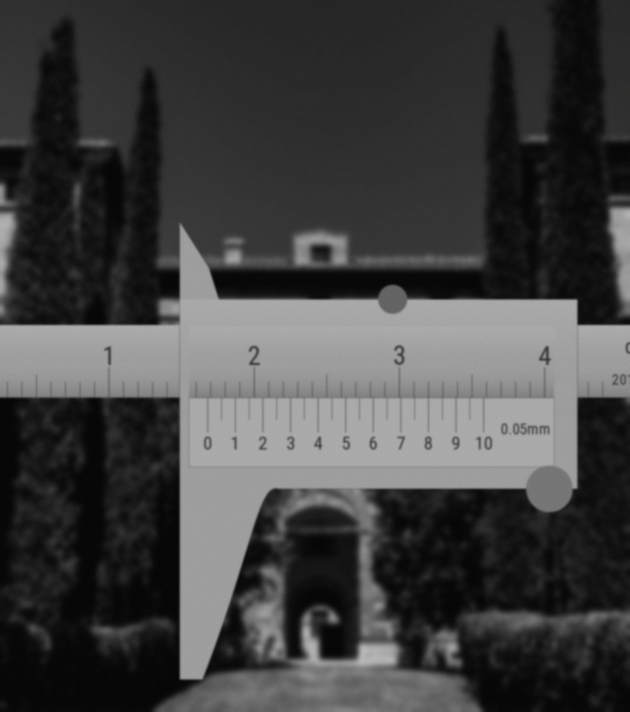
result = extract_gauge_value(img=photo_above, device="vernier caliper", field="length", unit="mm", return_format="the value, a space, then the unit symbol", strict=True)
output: 16.8 mm
